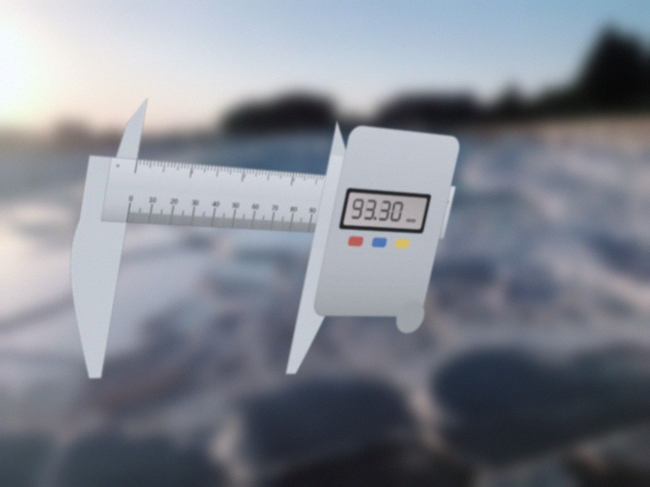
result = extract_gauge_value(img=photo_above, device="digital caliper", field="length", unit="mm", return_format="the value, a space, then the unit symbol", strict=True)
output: 93.30 mm
